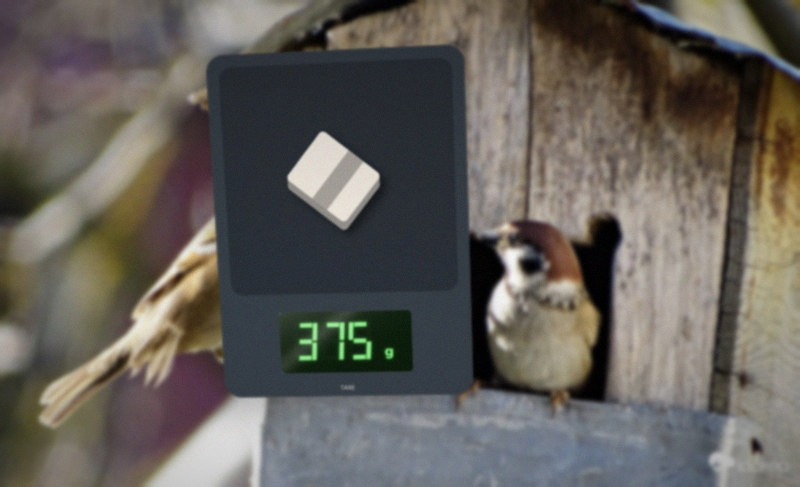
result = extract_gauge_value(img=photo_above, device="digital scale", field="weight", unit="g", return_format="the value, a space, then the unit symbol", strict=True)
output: 375 g
